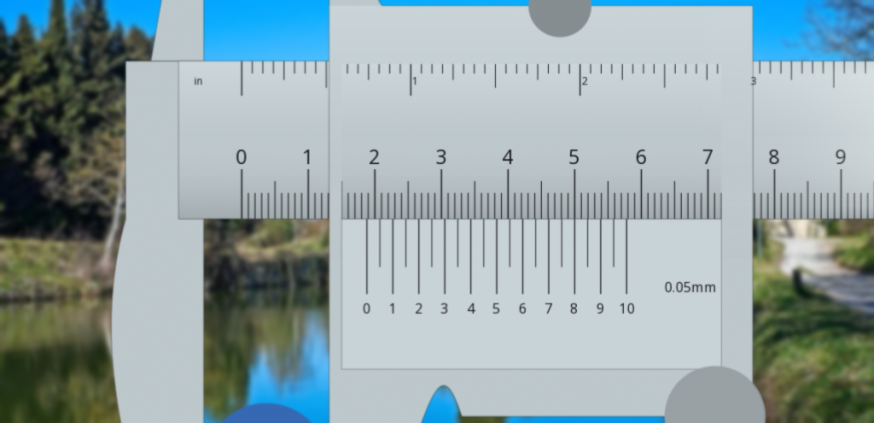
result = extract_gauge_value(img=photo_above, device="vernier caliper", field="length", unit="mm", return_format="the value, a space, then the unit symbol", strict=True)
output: 18.8 mm
